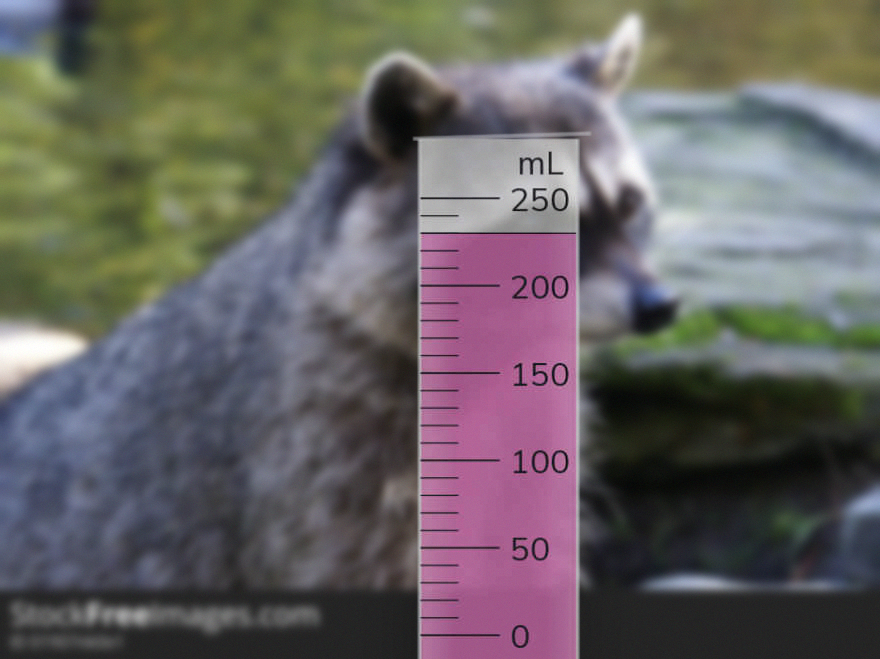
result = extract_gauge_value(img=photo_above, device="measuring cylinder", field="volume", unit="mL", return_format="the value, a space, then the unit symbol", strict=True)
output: 230 mL
